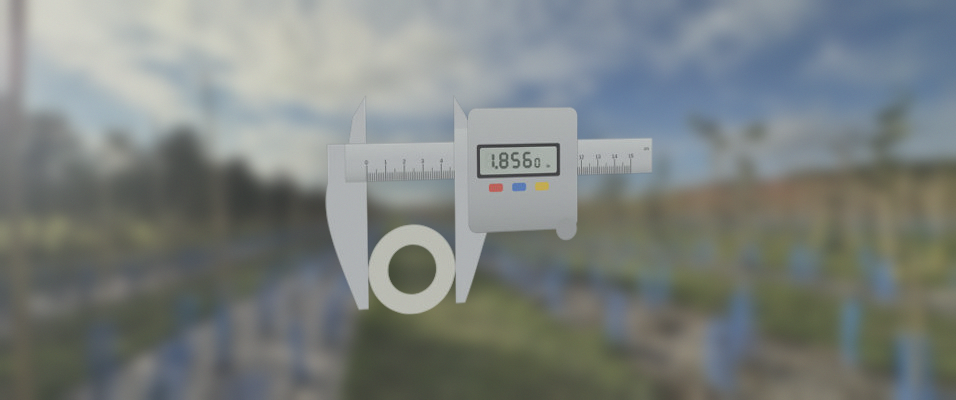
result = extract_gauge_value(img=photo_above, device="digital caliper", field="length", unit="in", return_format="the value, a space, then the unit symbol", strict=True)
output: 1.8560 in
